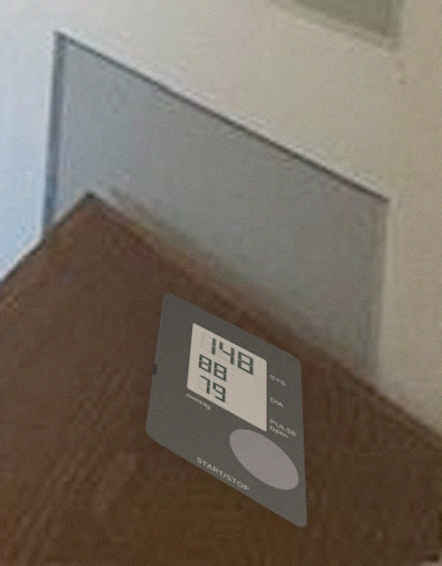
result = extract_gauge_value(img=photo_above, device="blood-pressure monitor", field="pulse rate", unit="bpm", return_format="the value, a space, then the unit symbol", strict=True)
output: 79 bpm
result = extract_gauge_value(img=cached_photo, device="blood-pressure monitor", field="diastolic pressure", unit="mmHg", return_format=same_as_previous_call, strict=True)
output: 88 mmHg
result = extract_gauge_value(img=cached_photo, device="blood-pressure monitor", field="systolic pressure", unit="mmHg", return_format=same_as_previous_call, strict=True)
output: 148 mmHg
